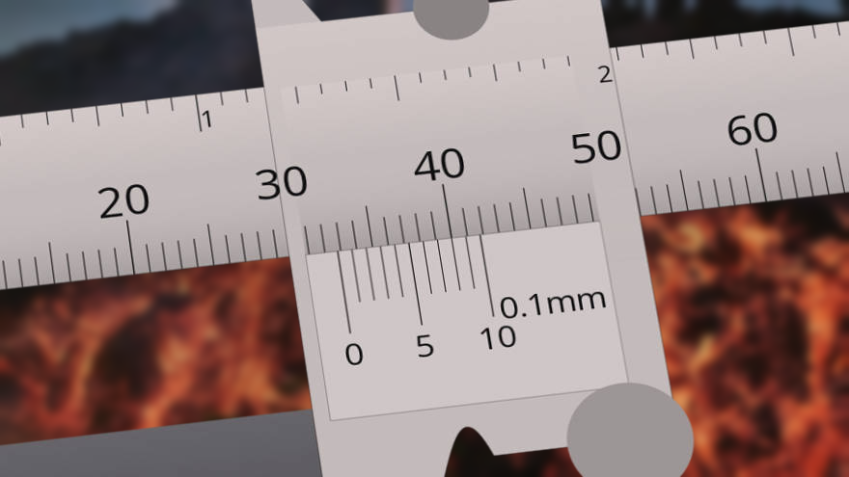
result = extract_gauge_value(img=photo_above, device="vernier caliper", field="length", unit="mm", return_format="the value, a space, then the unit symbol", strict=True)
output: 32.8 mm
